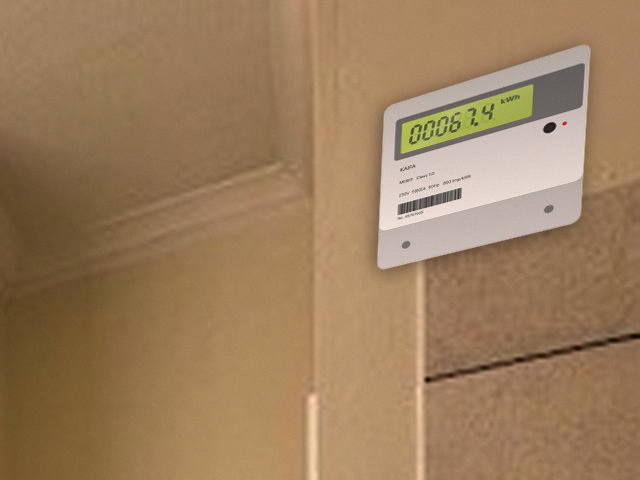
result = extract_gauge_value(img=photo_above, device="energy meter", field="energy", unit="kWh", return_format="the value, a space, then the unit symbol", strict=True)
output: 67.4 kWh
